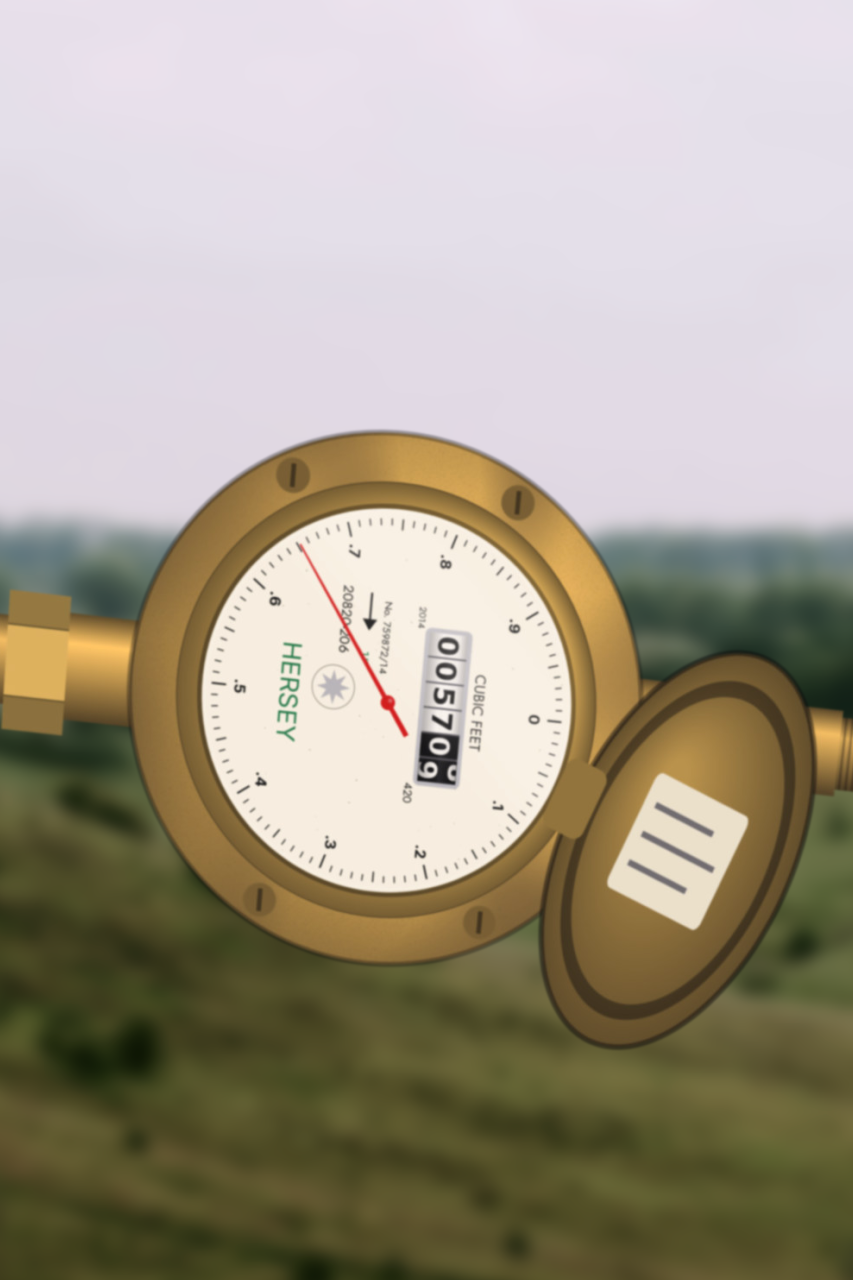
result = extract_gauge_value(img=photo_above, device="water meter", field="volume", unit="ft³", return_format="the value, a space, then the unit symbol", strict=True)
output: 5708.65 ft³
